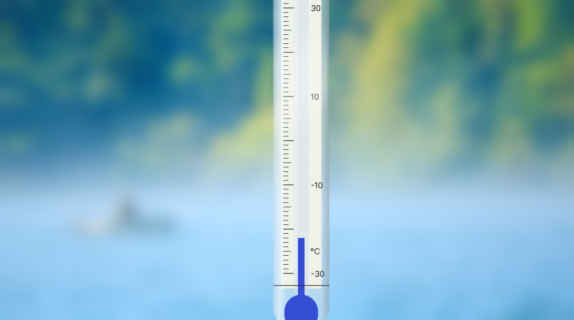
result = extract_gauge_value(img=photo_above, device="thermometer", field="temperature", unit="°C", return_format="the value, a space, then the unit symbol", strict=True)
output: -22 °C
